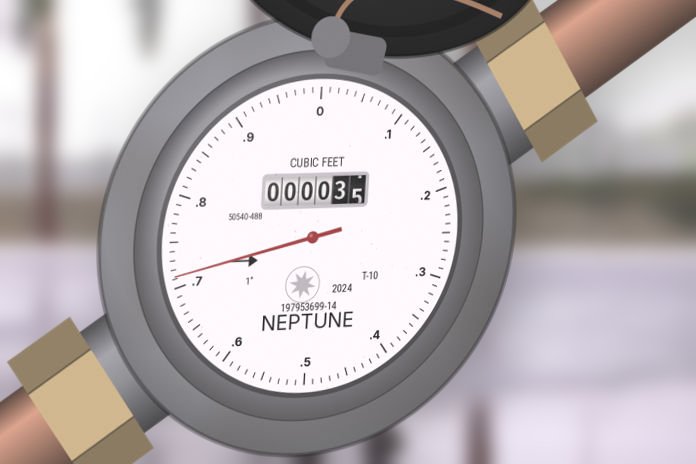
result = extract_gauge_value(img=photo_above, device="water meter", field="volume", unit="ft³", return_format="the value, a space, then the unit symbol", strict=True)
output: 34.71 ft³
